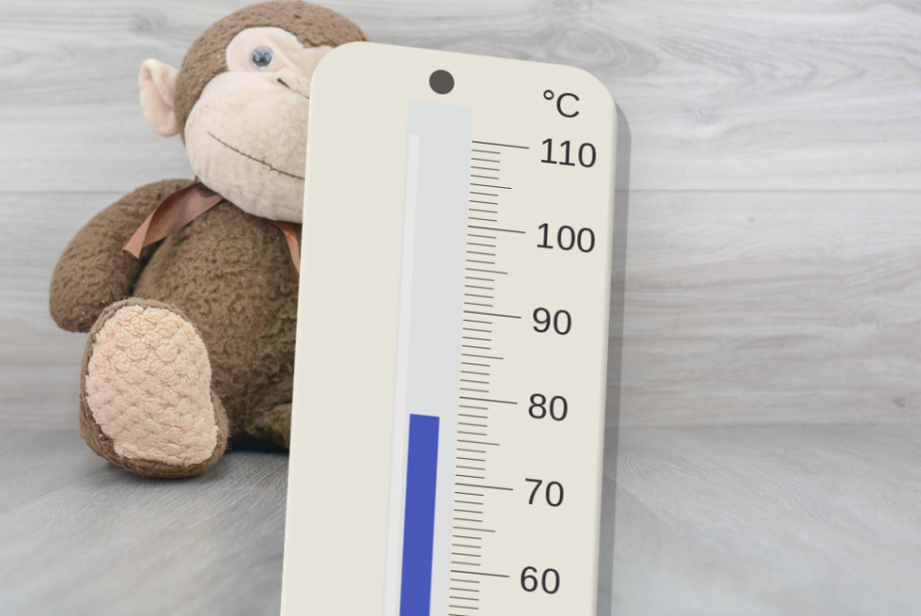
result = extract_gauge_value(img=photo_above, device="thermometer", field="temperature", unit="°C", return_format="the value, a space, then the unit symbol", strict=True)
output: 77.5 °C
